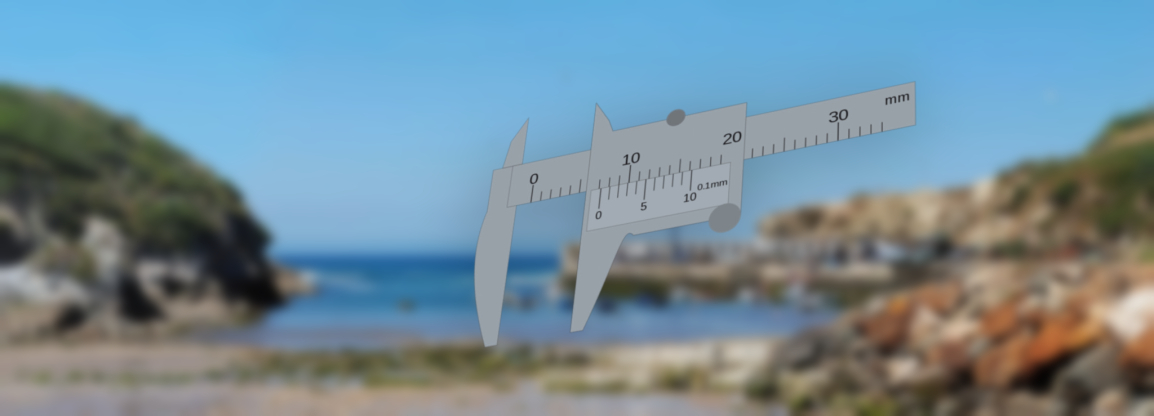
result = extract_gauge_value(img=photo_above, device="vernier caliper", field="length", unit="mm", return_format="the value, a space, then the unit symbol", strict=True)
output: 7.2 mm
